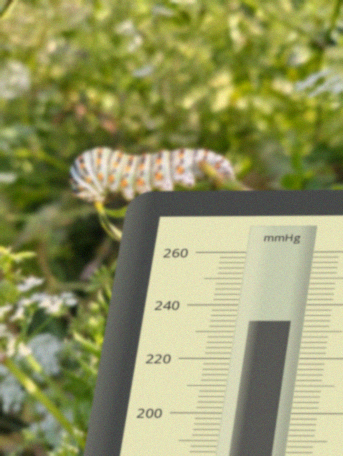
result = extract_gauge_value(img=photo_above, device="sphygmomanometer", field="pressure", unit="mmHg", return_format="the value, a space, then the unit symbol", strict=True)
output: 234 mmHg
